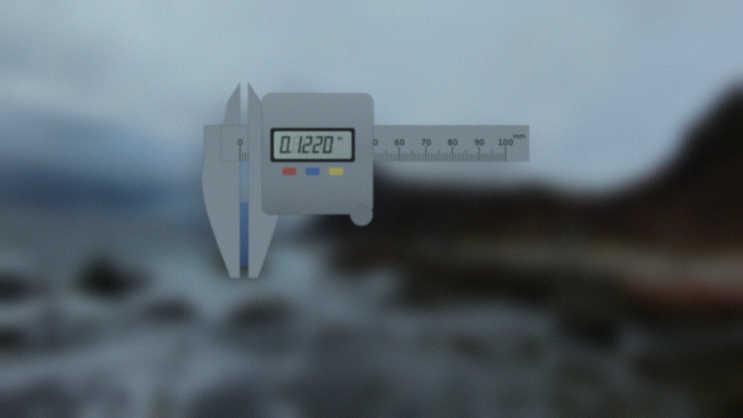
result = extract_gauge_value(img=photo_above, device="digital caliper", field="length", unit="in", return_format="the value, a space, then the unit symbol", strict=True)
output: 0.1220 in
